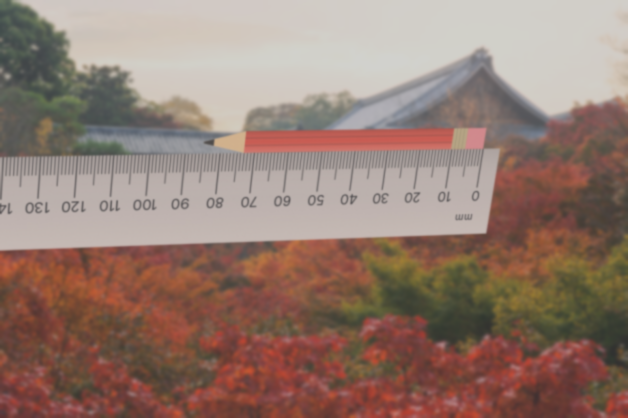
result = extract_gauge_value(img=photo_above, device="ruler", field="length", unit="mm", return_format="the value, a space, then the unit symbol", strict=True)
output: 85 mm
